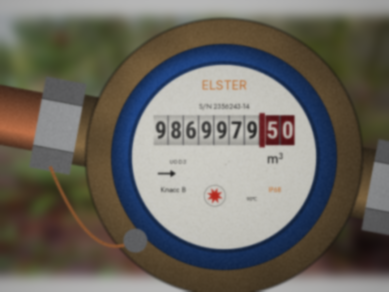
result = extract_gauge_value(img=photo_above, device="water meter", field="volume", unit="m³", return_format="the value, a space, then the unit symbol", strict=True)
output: 9869979.50 m³
